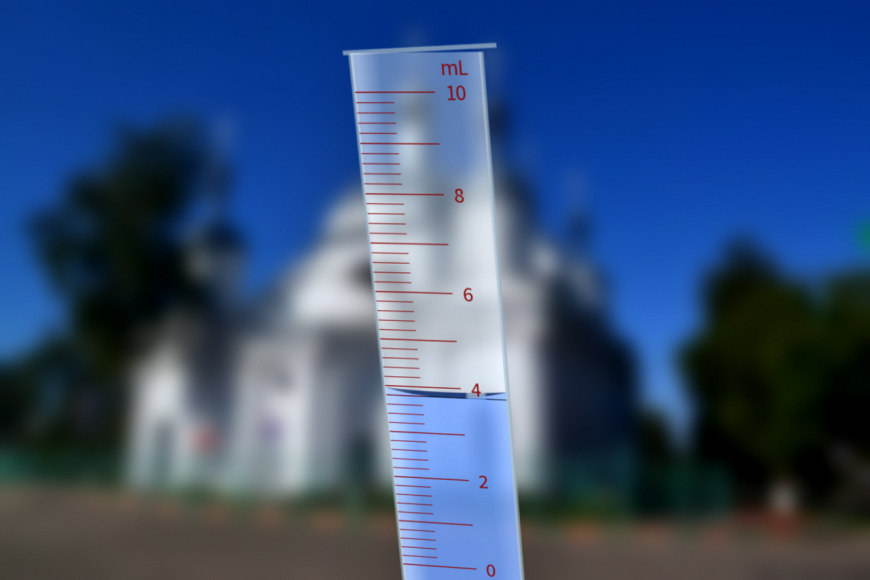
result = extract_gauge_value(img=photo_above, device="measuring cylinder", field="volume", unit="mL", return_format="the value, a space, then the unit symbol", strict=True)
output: 3.8 mL
